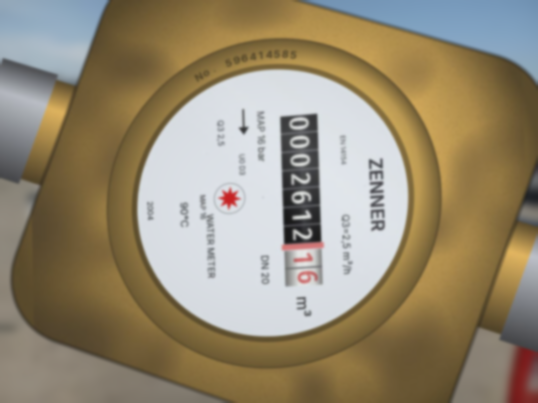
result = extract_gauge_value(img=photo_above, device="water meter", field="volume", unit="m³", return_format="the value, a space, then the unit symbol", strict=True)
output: 2612.16 m³
